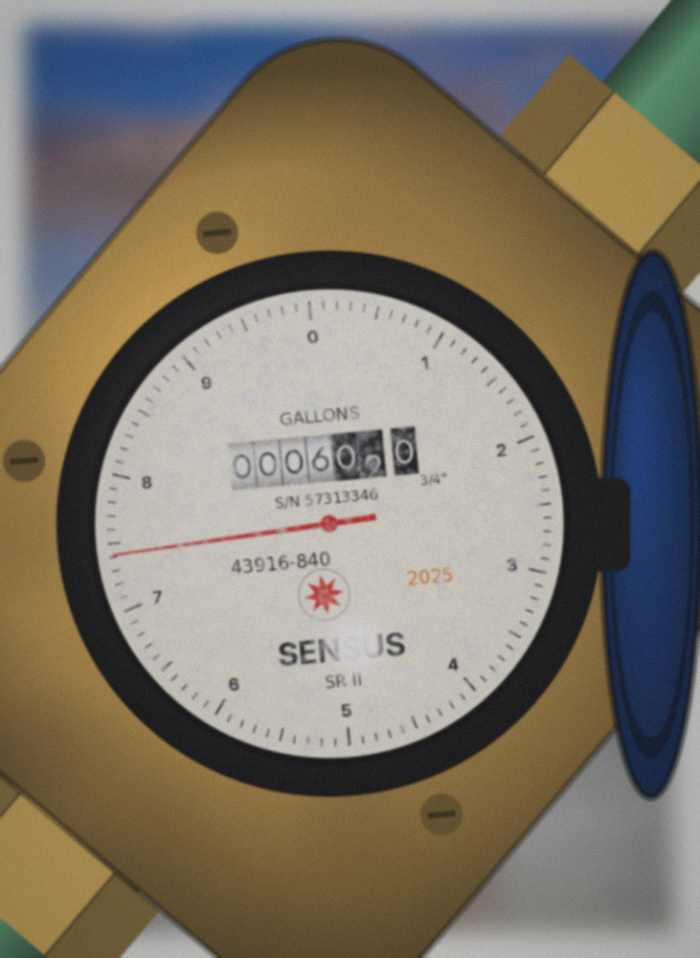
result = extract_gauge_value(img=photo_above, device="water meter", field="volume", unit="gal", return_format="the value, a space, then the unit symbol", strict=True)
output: 6017.4 gal
